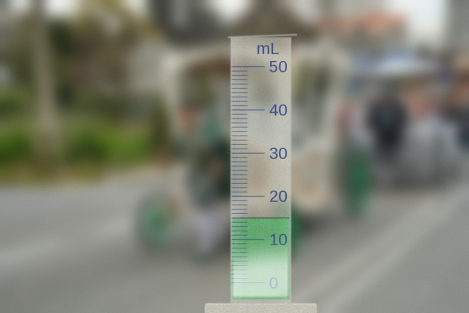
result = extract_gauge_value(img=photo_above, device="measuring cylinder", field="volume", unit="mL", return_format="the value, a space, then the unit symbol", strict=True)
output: 15 mL
